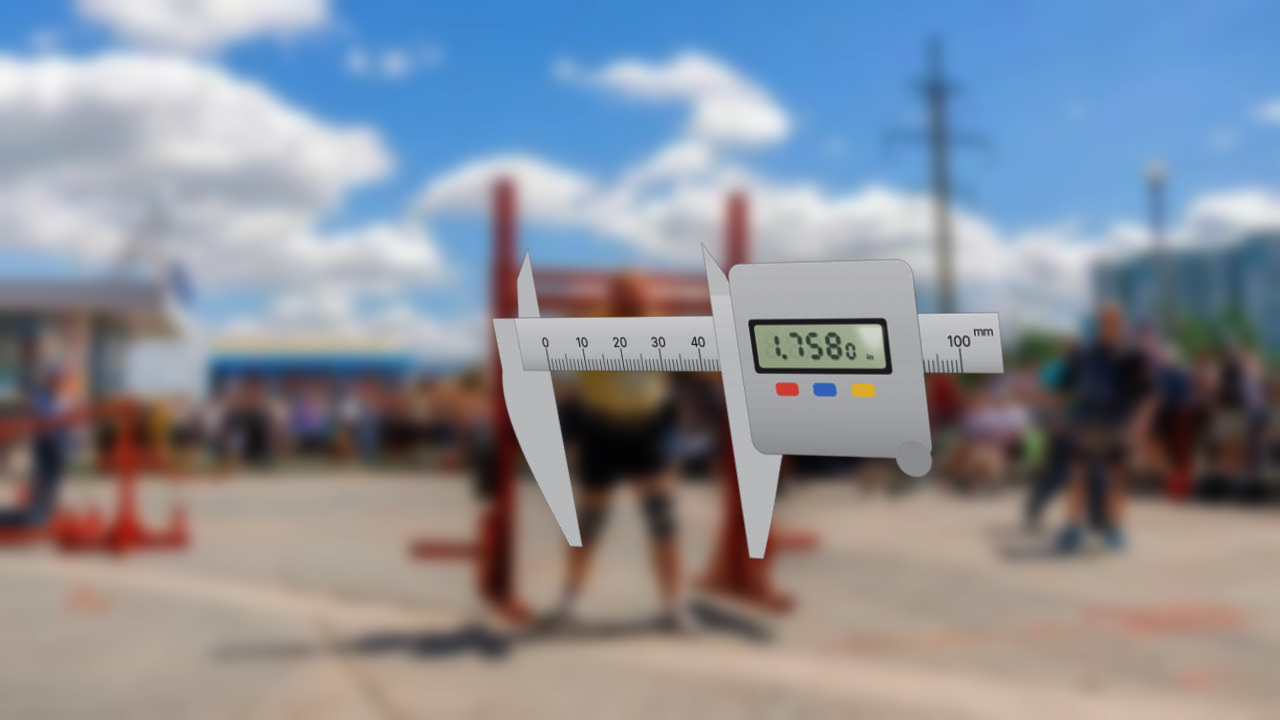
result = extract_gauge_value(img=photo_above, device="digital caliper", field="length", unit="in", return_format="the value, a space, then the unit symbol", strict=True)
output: 1.7580 in
